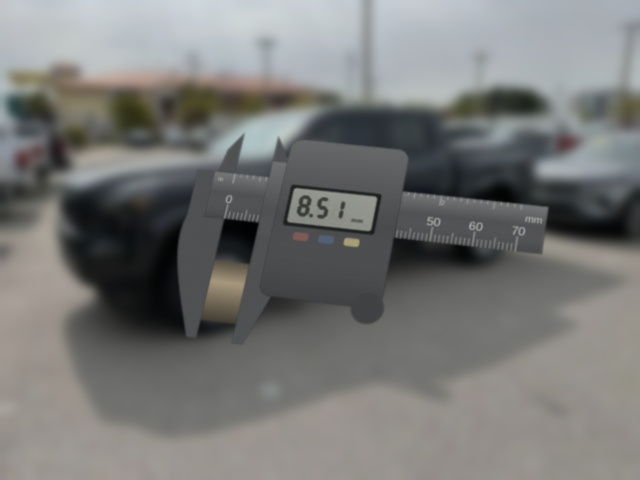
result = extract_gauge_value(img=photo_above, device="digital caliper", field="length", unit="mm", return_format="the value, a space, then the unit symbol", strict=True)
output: 8.51 mm
